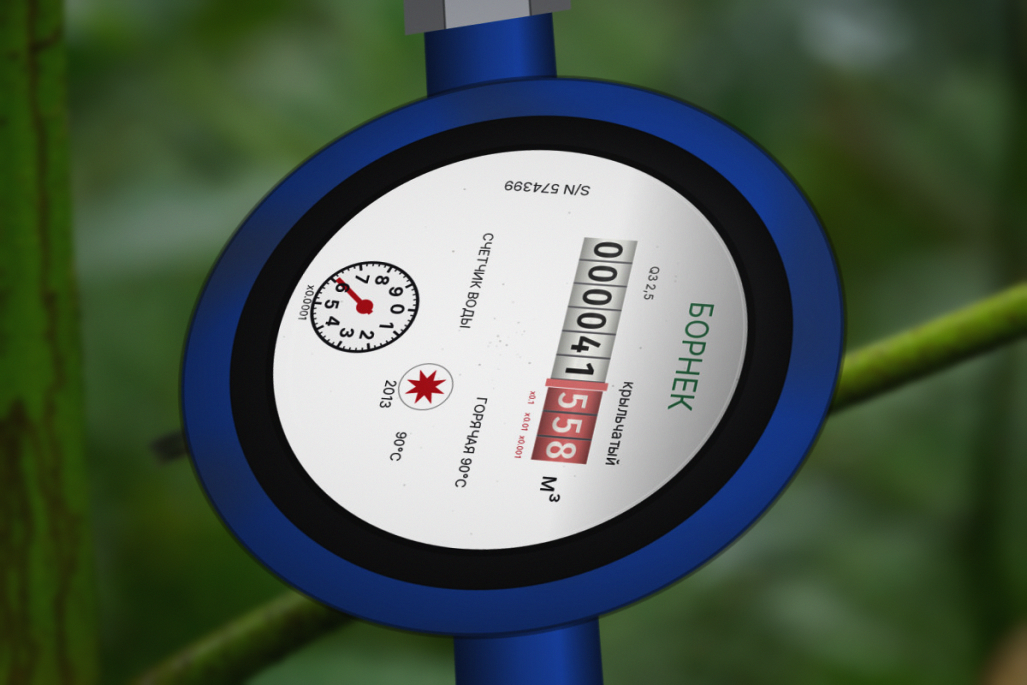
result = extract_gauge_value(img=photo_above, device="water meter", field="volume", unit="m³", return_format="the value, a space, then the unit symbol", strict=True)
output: 41.5586 m³
